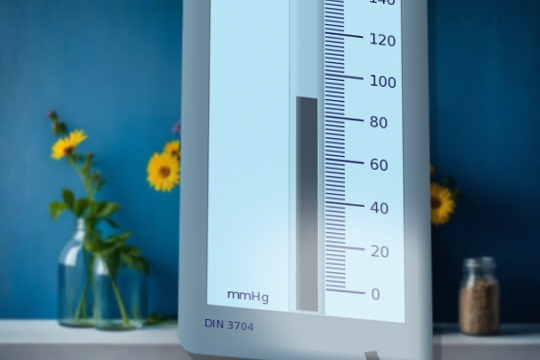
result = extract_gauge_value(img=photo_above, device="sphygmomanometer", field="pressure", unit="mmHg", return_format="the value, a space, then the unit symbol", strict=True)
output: 88 mmHg
